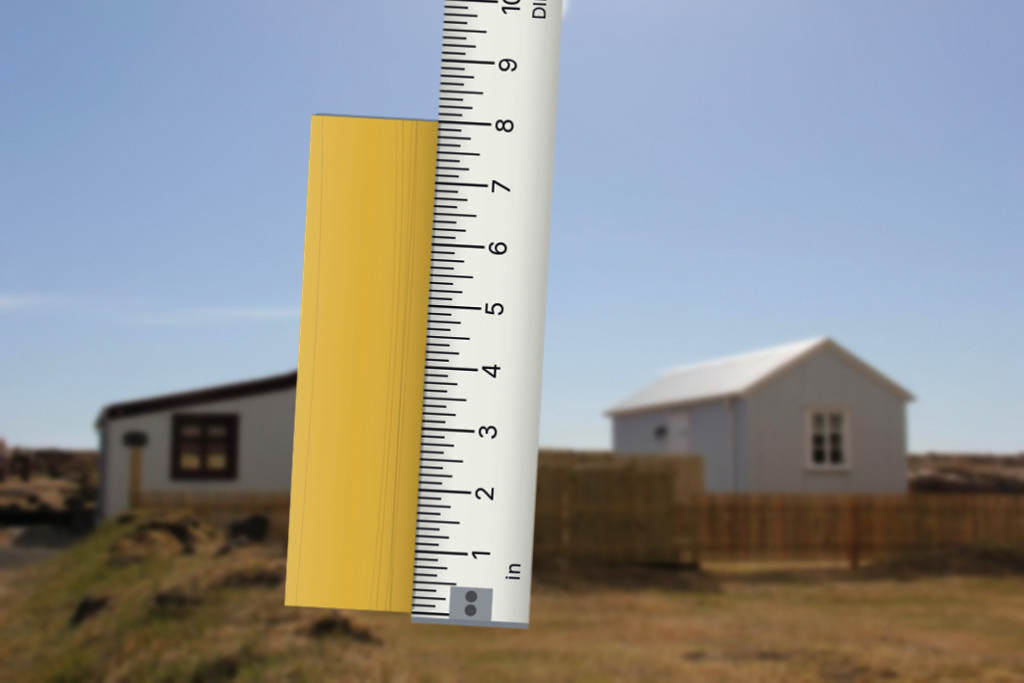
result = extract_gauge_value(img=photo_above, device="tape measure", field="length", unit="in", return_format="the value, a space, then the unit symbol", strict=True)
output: 8 in
